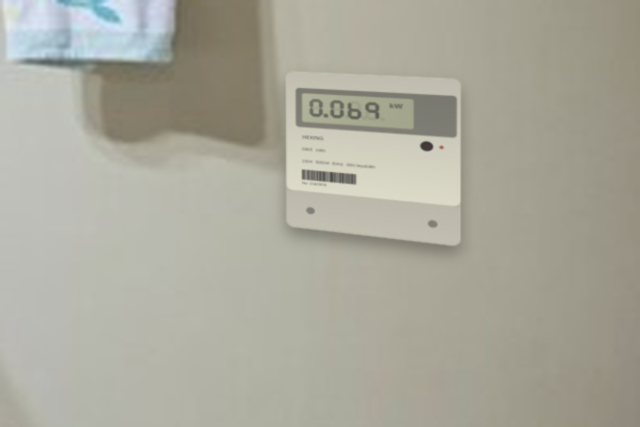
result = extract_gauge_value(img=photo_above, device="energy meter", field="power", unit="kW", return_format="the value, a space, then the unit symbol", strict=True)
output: 0.069 kW
